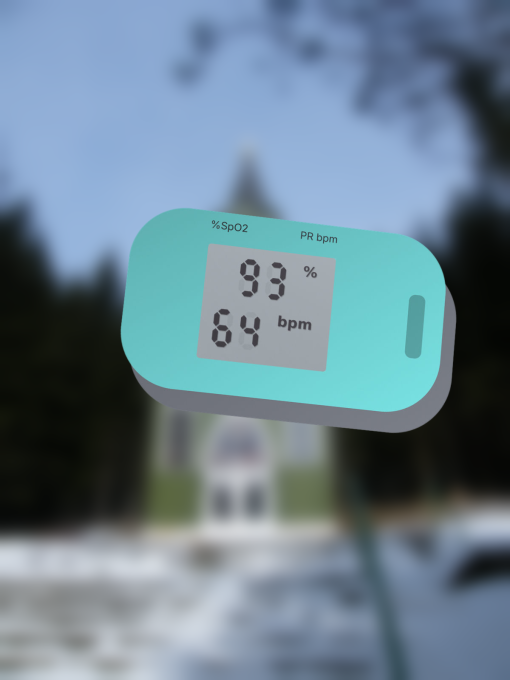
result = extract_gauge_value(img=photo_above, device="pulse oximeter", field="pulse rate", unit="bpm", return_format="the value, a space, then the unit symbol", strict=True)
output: 64 bpm
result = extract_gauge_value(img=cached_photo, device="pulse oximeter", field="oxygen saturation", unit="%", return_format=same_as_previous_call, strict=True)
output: 93 %
